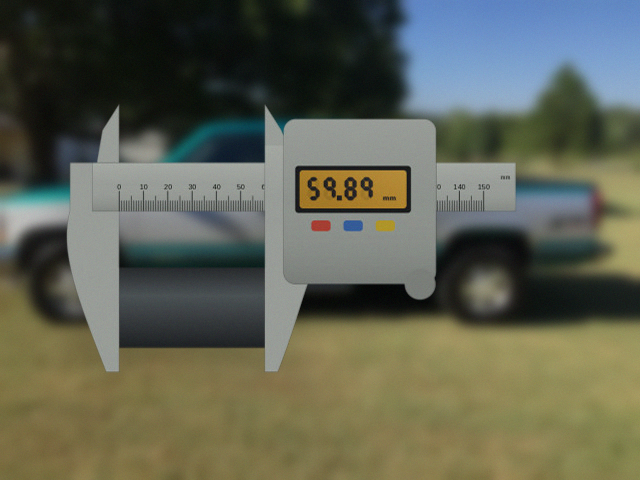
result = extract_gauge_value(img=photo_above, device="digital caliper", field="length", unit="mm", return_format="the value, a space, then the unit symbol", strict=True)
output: 59.89 mm
